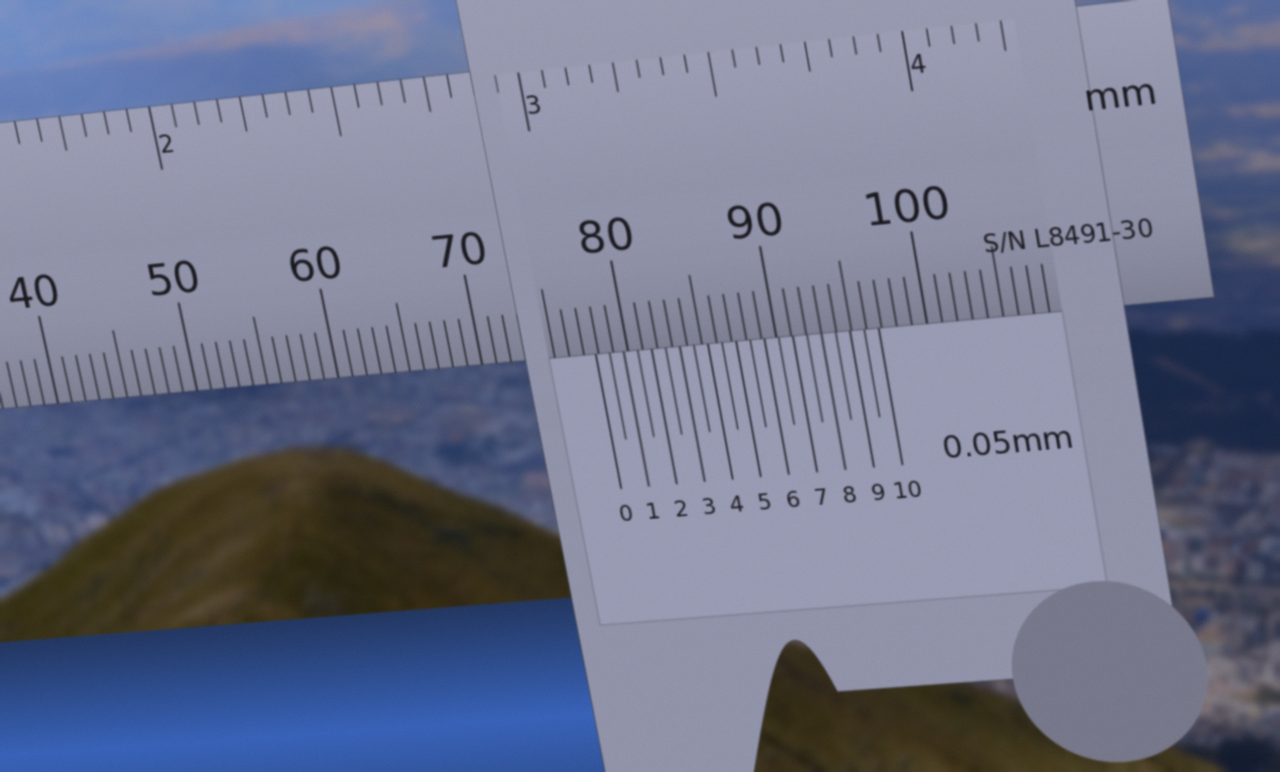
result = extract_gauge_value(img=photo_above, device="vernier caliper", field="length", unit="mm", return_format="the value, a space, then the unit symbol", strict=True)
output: 77.8 mm
